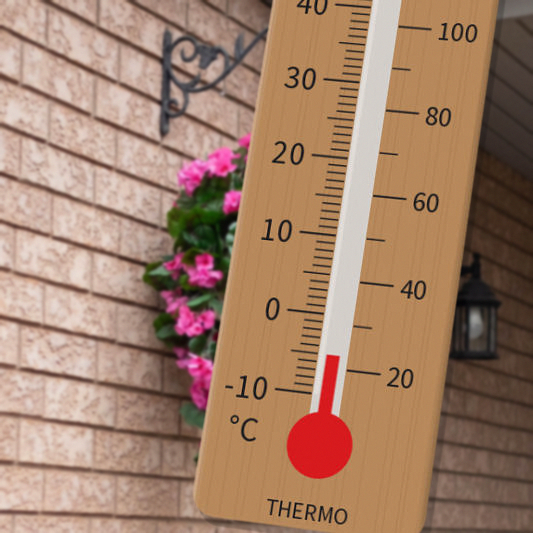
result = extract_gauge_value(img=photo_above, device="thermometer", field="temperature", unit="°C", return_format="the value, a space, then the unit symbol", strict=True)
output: -5 °C
